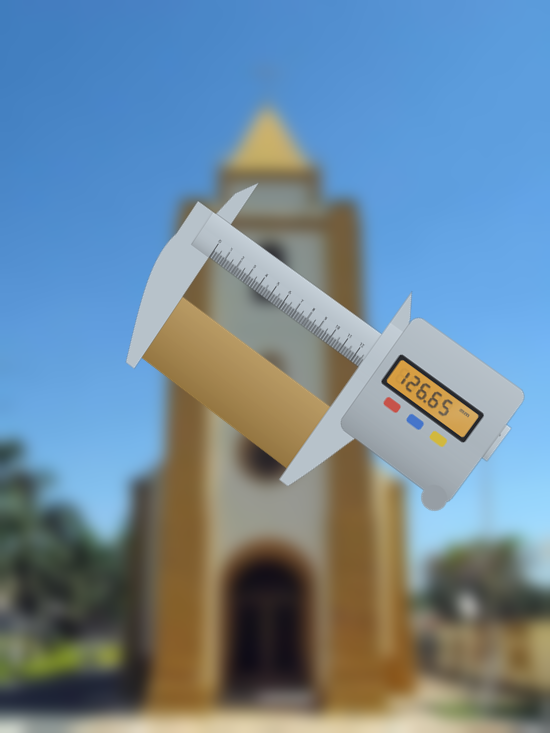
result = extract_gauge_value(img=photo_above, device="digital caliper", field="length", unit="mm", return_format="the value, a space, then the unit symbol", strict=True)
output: 126.65 mm
